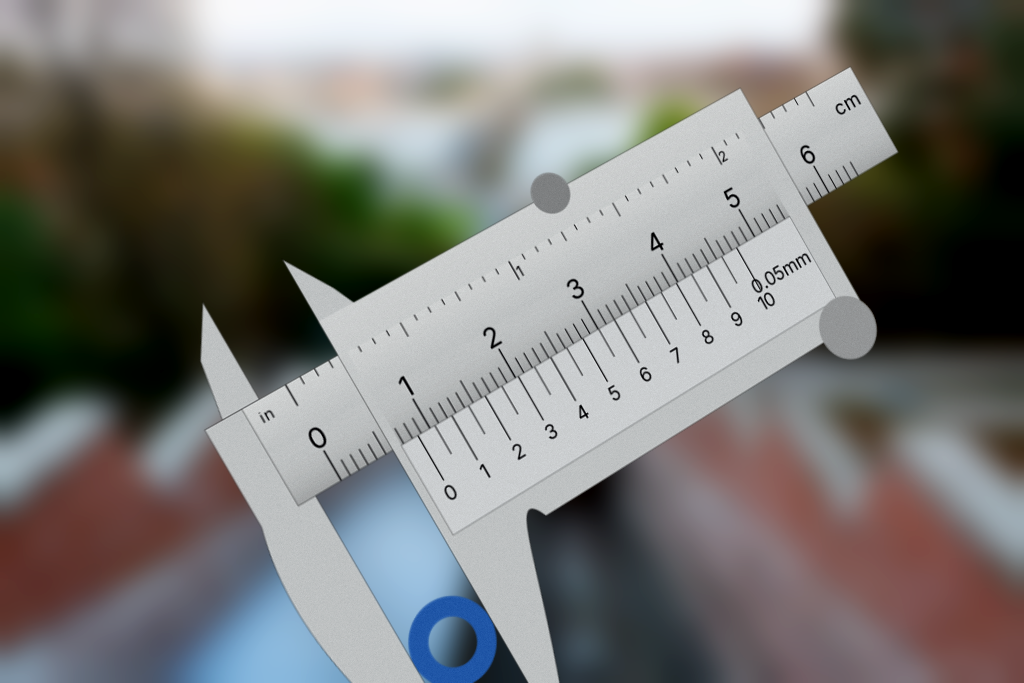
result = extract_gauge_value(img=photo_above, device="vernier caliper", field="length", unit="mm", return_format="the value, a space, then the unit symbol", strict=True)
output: 8.6 mm
